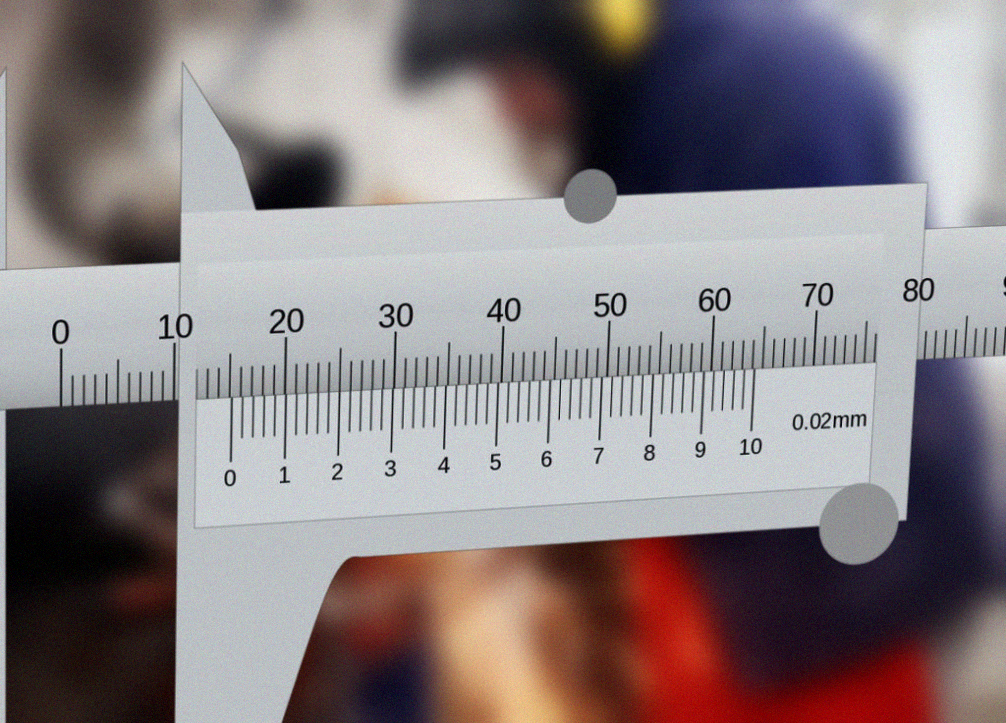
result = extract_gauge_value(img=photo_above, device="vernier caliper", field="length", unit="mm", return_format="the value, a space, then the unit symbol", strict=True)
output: 15.2 mm
